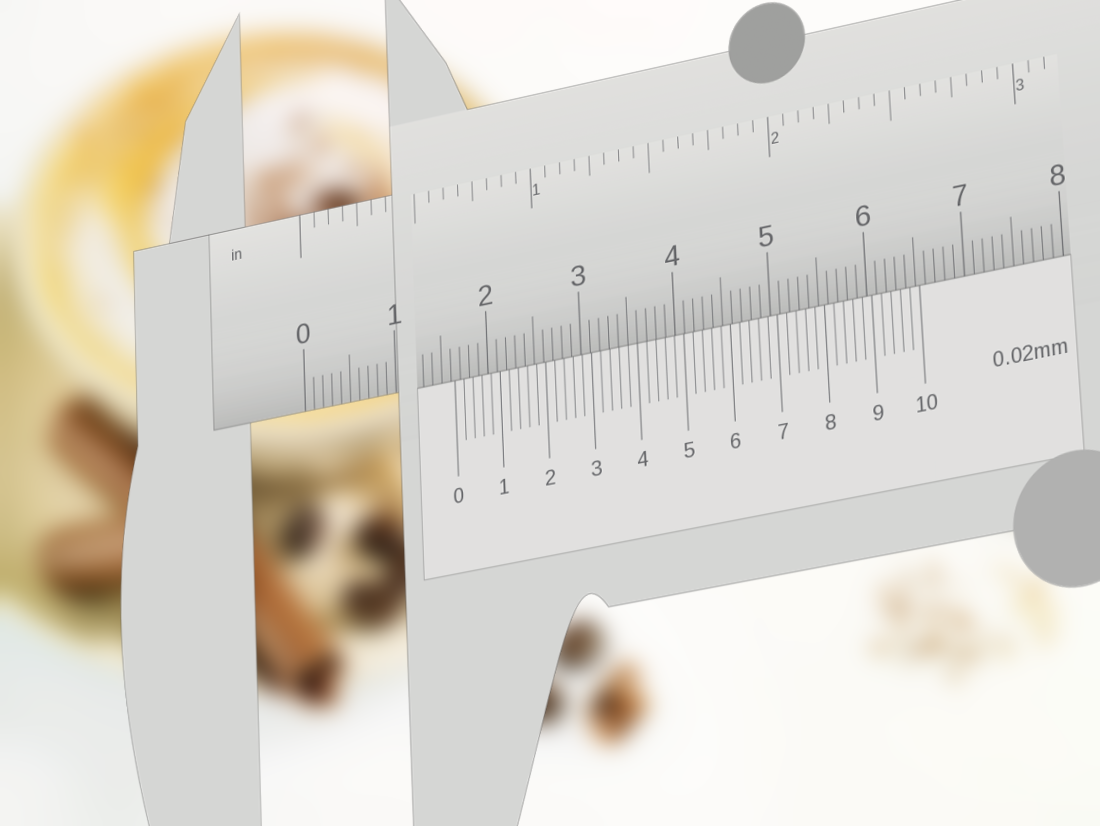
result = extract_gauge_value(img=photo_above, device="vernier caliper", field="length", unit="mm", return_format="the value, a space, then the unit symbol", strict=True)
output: 16.4 mm
